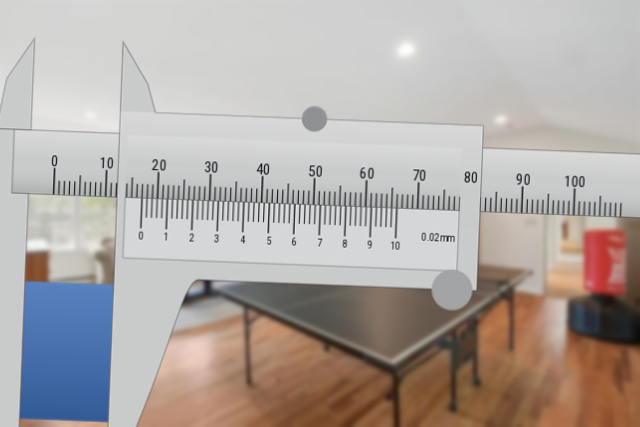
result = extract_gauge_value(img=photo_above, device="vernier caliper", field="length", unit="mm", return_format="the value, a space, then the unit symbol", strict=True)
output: 17.0 mm
